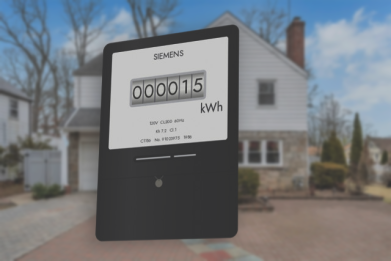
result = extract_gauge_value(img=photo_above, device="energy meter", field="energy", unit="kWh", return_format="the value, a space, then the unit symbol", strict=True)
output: 15 kWh
